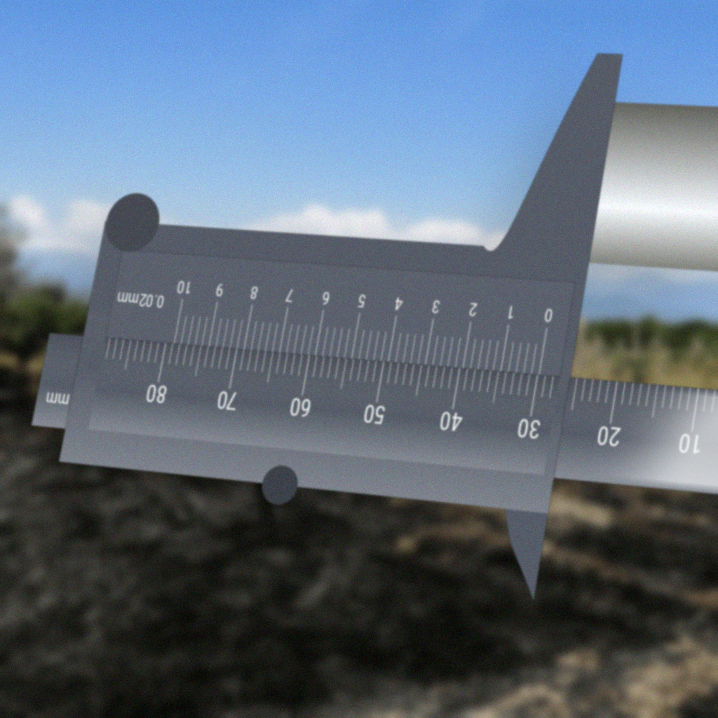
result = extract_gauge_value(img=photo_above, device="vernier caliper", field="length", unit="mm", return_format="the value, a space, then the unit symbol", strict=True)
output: 29.8 mm
